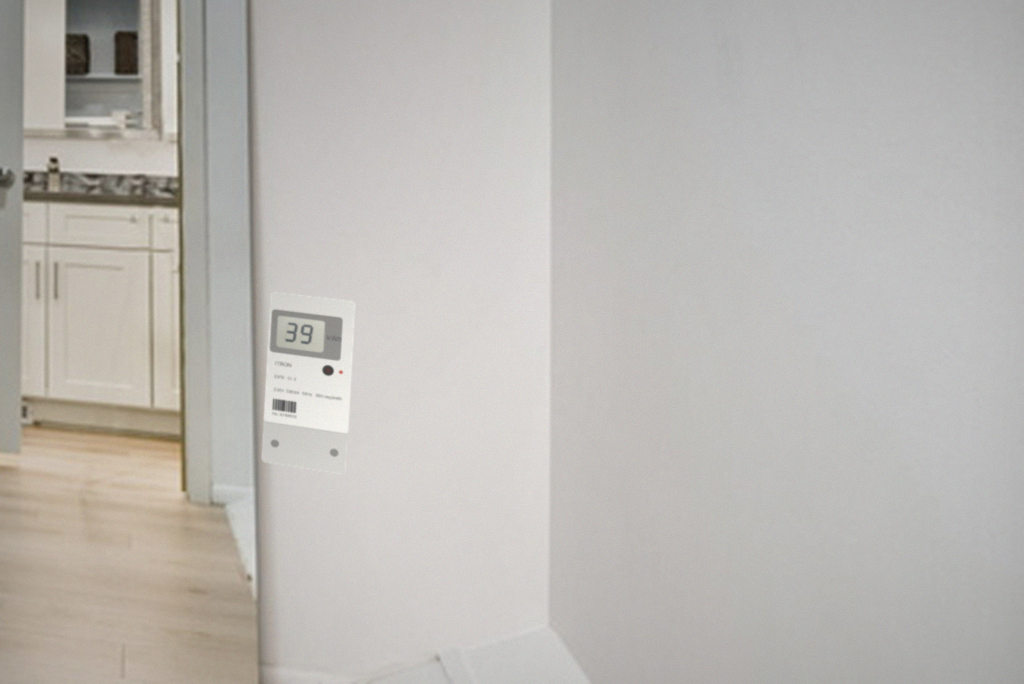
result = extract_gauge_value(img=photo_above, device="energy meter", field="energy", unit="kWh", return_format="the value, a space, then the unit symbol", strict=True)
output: 39 kWh
